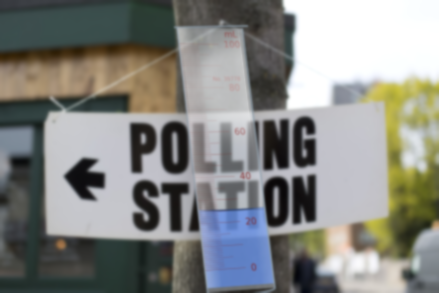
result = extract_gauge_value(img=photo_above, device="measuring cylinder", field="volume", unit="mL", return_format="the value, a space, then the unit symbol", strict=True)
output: 25 mL
